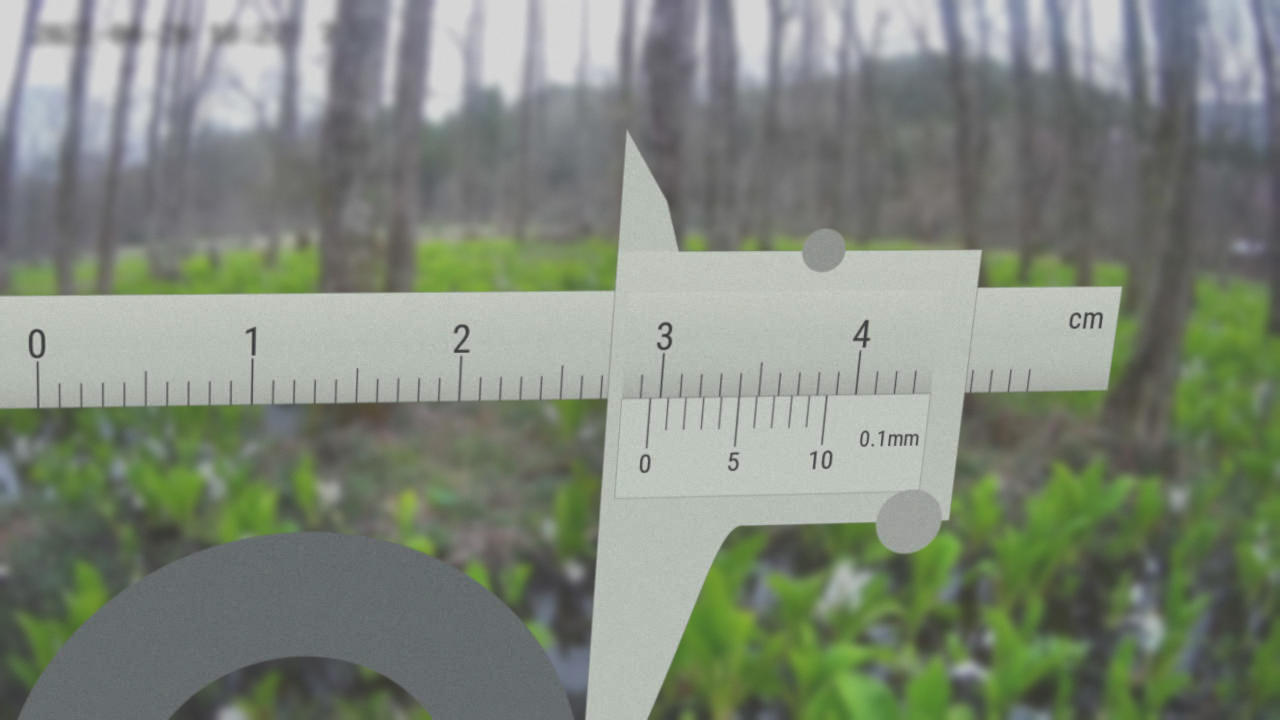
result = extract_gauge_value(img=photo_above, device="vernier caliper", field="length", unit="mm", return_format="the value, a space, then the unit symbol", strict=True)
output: 29.5 mm
